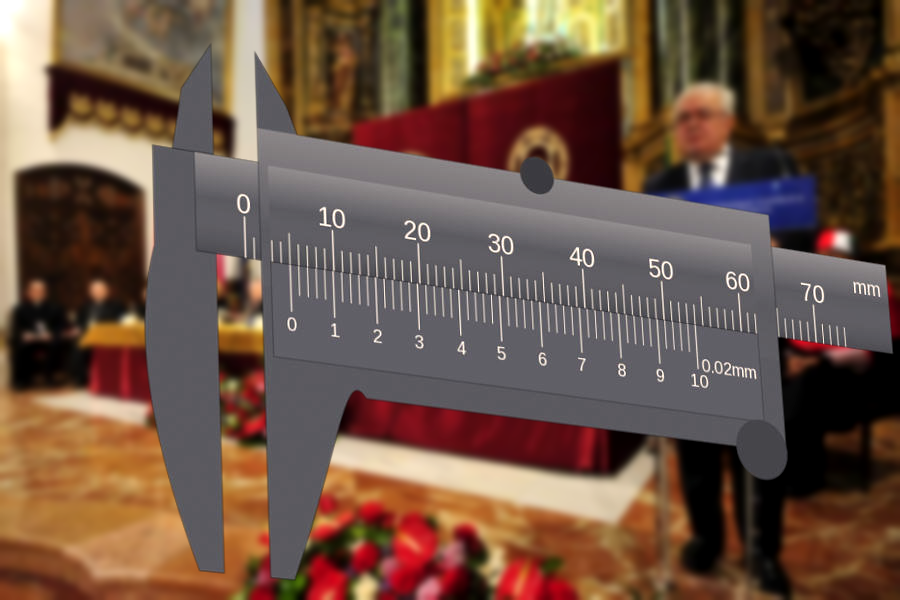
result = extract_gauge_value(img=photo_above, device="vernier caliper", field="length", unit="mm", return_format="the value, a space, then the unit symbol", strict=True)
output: 5.0 mm
